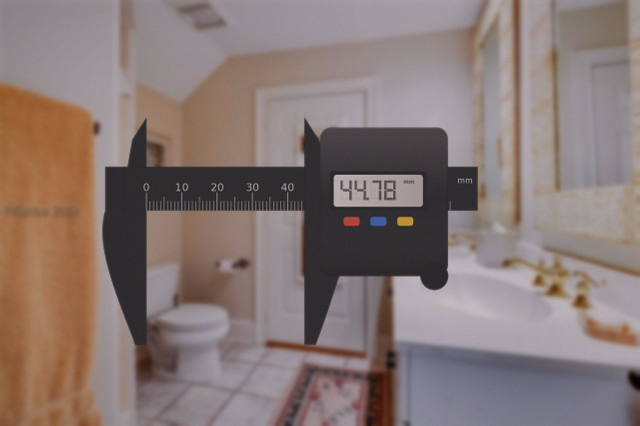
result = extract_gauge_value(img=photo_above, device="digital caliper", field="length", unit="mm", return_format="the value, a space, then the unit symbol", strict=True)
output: 44.78 mm
